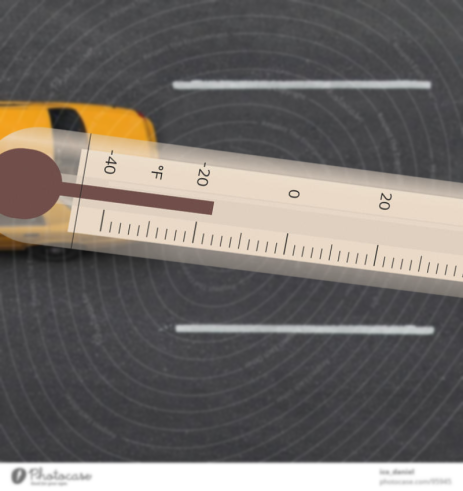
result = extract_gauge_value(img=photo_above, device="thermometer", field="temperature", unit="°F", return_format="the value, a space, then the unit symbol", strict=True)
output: -17 °F
